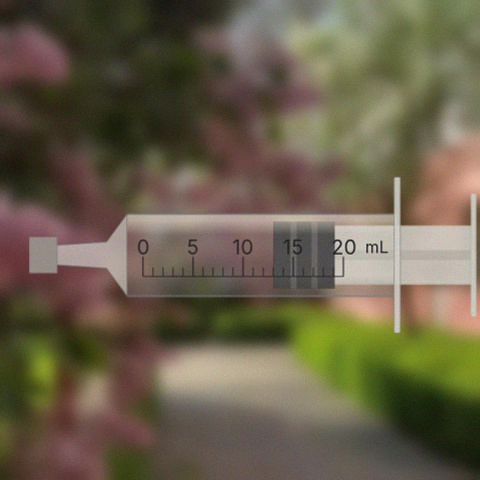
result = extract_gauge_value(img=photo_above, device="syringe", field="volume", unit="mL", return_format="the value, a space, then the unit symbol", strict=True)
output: 13 mL
